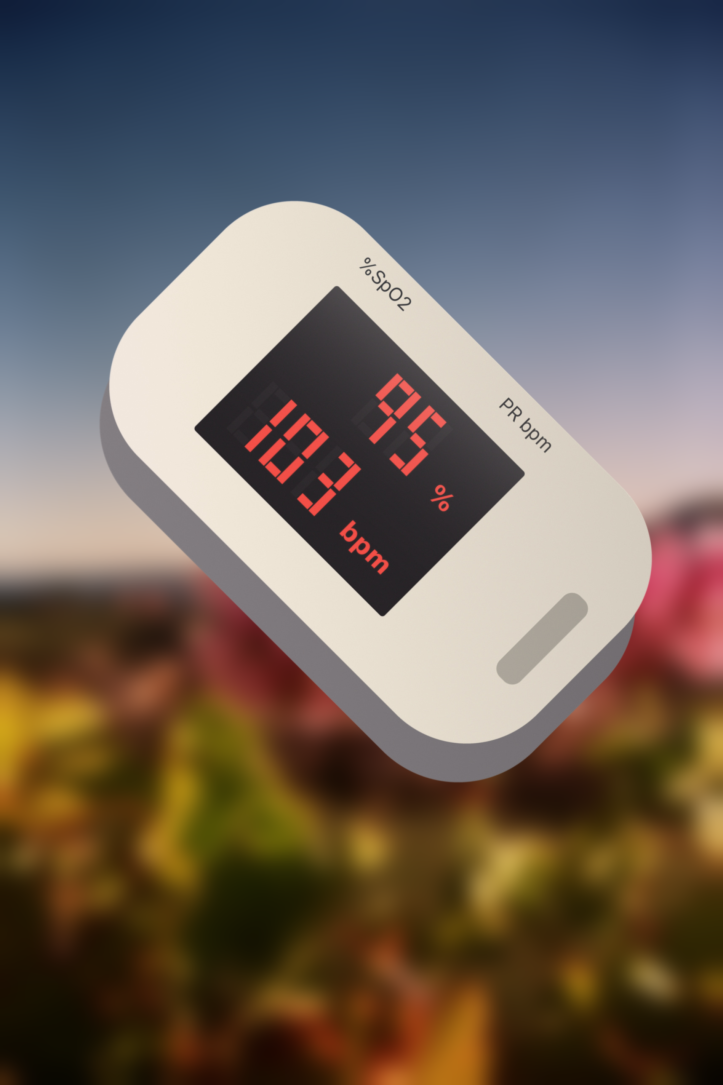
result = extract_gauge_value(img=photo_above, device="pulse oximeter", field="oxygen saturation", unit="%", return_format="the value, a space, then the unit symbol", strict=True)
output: 95 %
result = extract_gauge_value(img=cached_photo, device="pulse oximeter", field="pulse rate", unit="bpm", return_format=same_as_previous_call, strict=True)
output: 103 bpm
